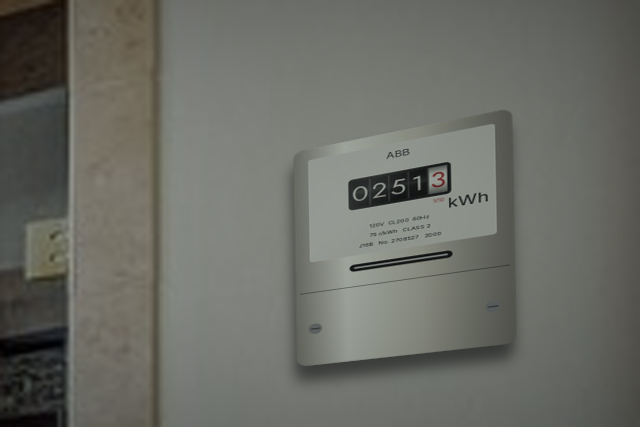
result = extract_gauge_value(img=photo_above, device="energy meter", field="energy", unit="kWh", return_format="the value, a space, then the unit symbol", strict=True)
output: 251.3 kWh
